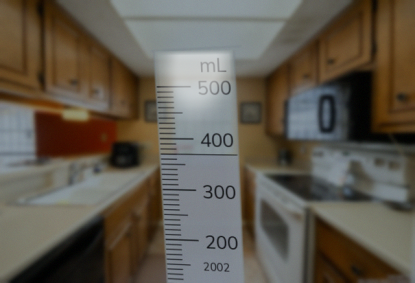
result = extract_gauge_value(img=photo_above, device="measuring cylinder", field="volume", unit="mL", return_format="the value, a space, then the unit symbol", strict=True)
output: 370 mL
